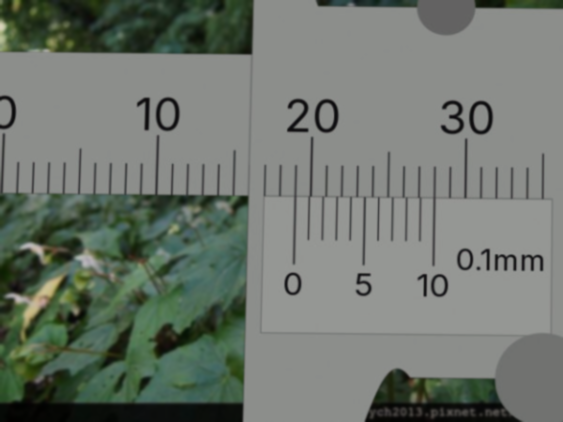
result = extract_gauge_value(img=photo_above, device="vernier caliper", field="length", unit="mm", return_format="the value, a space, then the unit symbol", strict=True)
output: 19.0 mm
